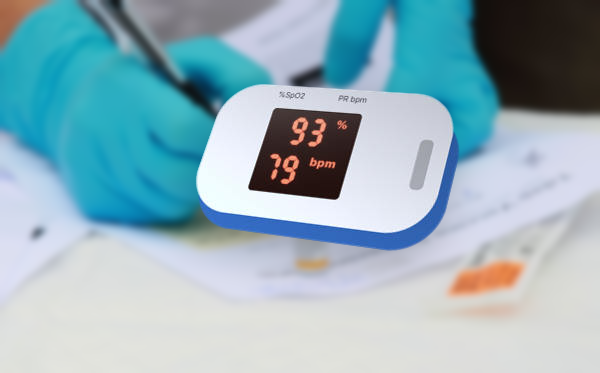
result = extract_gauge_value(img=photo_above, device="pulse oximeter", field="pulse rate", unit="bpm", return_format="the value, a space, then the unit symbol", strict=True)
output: 79 bpm
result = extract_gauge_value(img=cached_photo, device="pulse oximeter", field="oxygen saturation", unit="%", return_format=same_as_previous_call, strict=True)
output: 93 %
